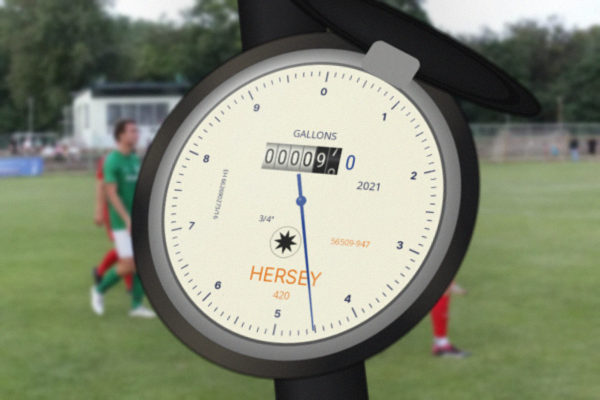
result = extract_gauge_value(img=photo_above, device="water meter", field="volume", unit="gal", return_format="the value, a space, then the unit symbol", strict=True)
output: 974.5 gal
